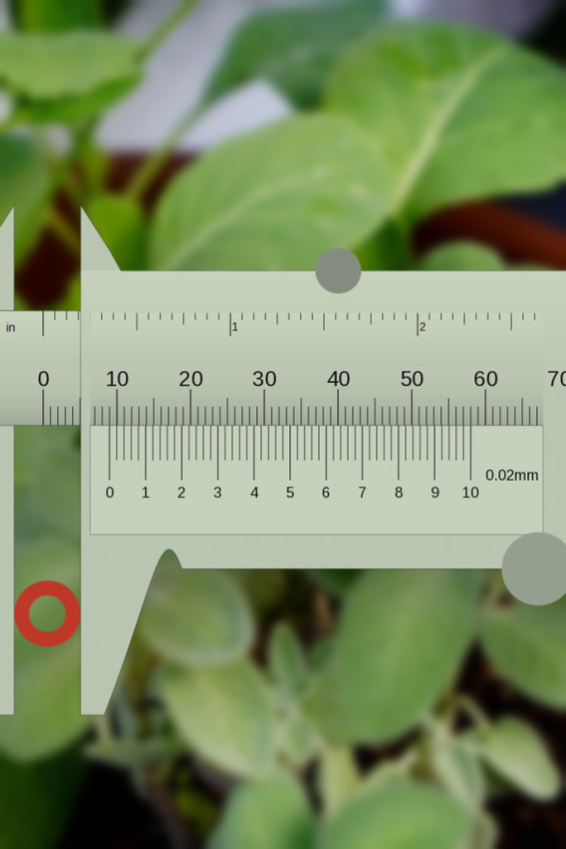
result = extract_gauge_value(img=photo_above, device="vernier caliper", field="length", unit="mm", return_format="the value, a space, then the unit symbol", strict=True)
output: 9.0 mm
